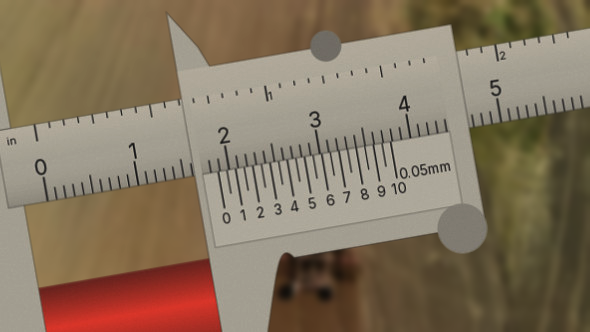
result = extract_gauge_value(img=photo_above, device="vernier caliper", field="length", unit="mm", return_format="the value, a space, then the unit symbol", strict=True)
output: 18.8 mm
